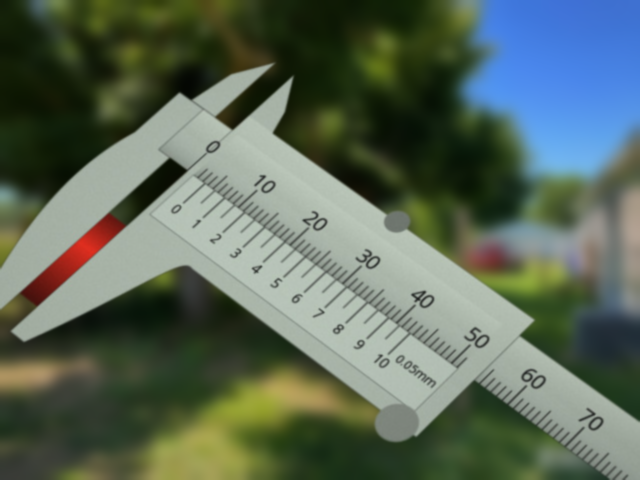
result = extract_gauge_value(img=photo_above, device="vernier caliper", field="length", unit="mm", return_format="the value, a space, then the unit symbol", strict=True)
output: 3.5 mm
